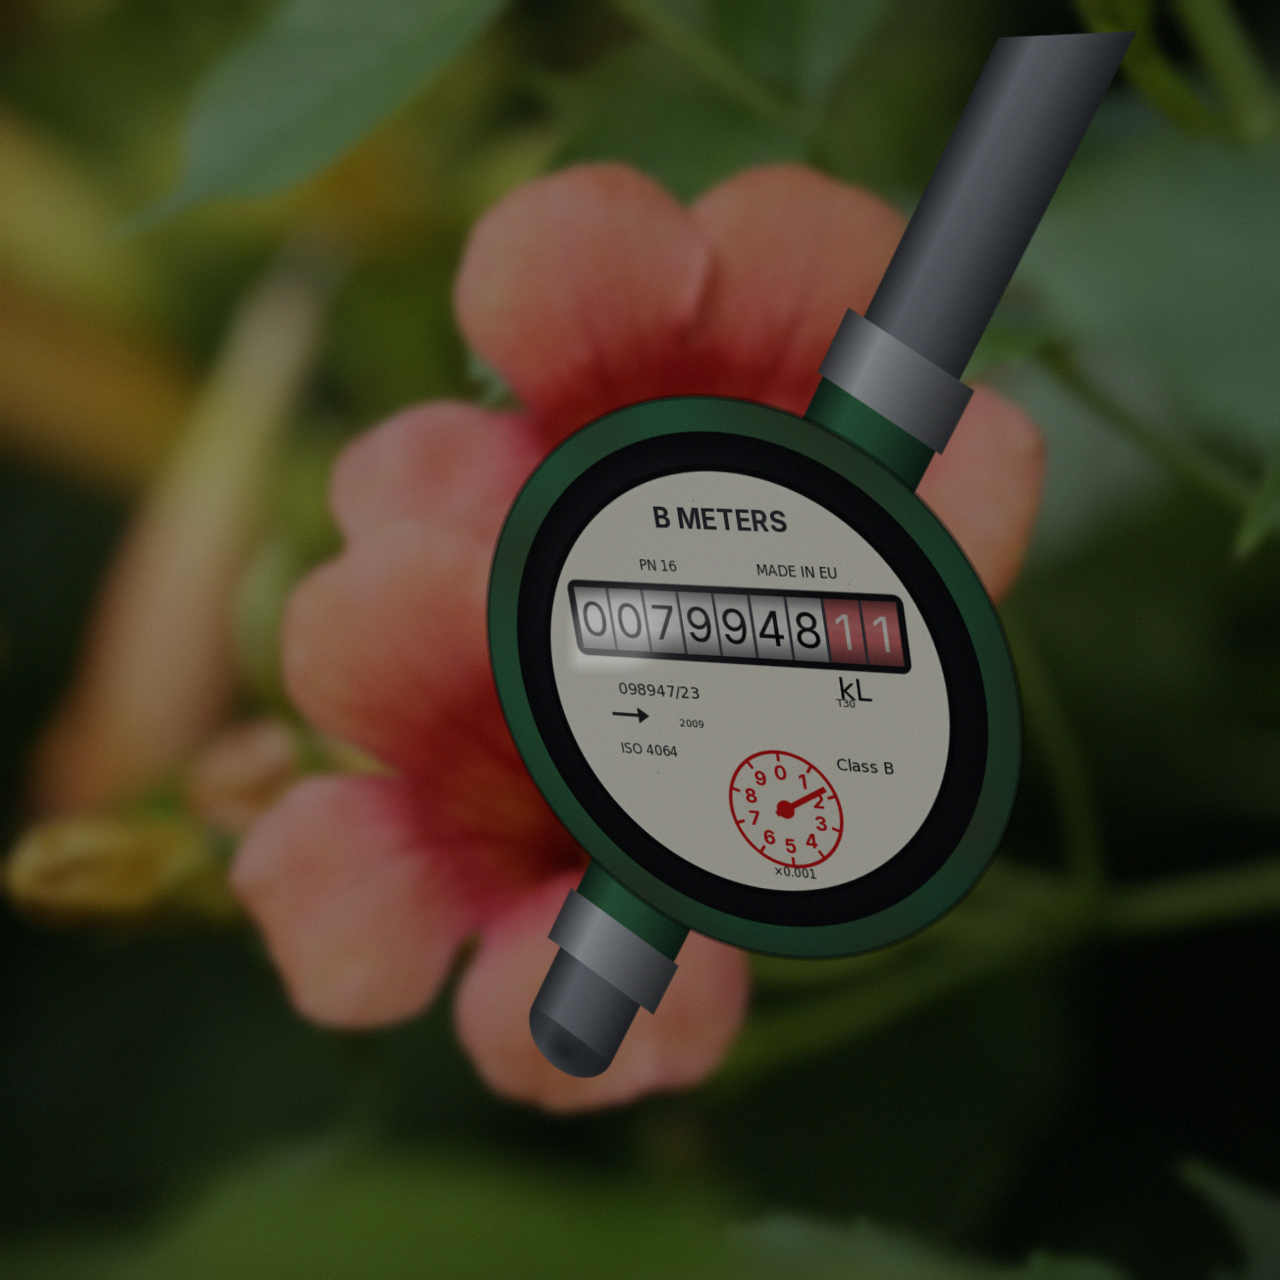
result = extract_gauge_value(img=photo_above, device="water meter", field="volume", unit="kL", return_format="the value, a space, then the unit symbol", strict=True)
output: 79948.111 kL
